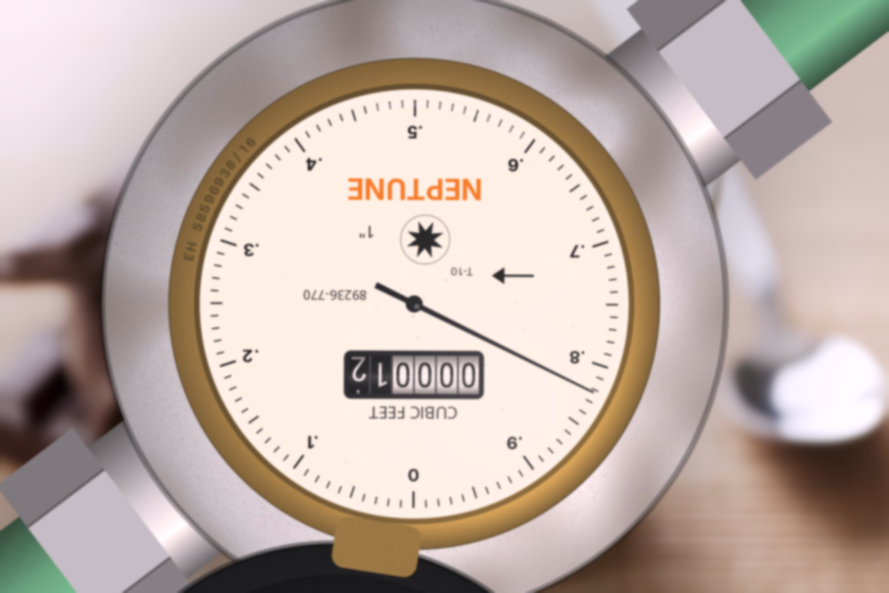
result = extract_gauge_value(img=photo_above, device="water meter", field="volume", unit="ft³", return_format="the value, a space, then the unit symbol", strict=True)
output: 11.82 ft³
